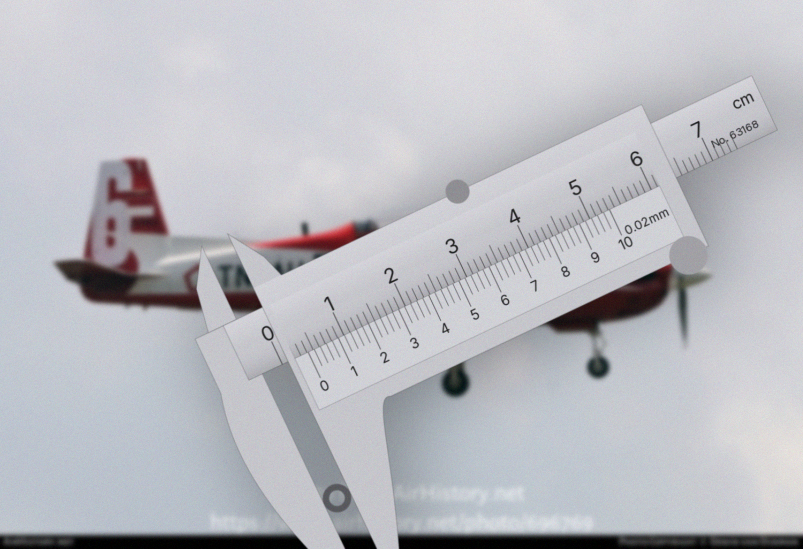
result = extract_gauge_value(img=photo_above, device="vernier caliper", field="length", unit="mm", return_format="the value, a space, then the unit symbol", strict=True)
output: 4.2 mm
